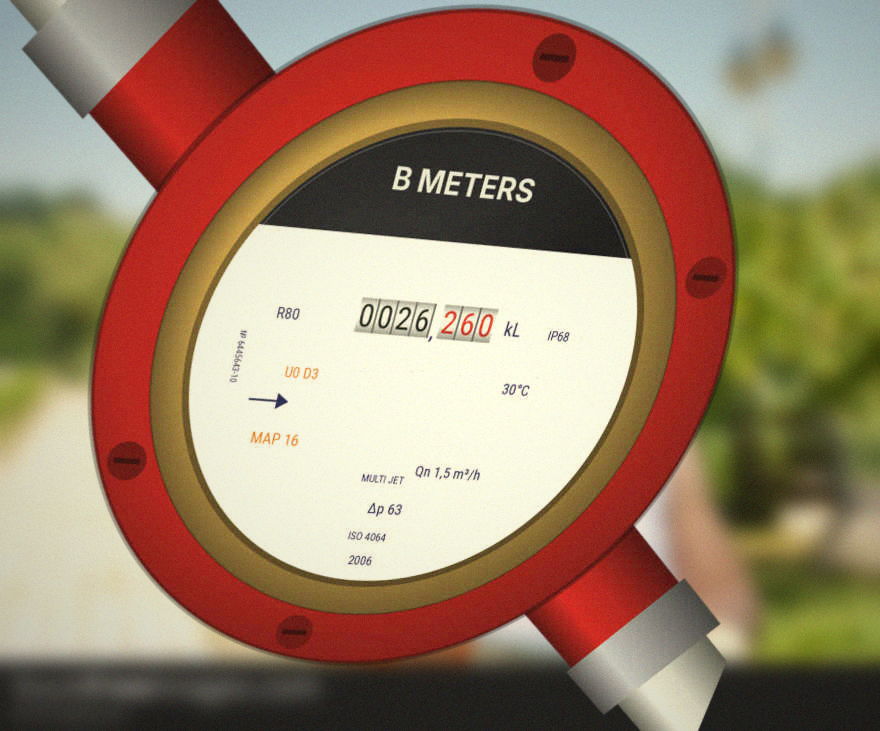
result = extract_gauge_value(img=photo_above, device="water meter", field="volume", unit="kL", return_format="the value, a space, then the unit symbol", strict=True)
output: 26.260 kL
